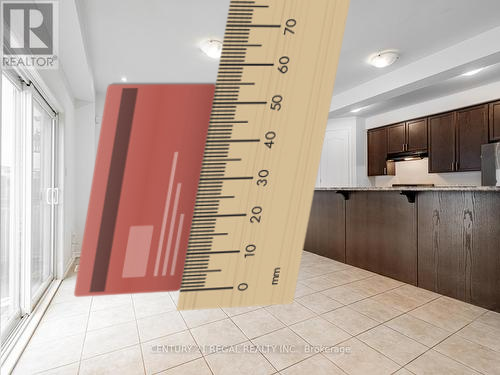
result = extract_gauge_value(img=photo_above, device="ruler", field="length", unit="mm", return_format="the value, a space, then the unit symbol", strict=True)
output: 55 mm
